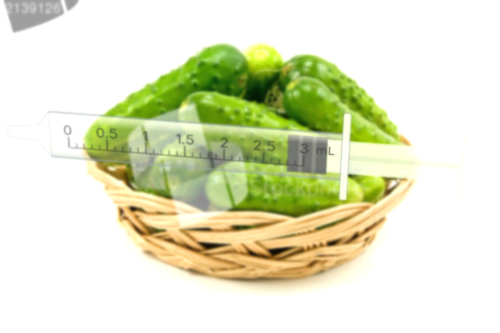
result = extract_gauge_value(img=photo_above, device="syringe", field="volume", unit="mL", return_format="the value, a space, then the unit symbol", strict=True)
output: 2.8 mL
